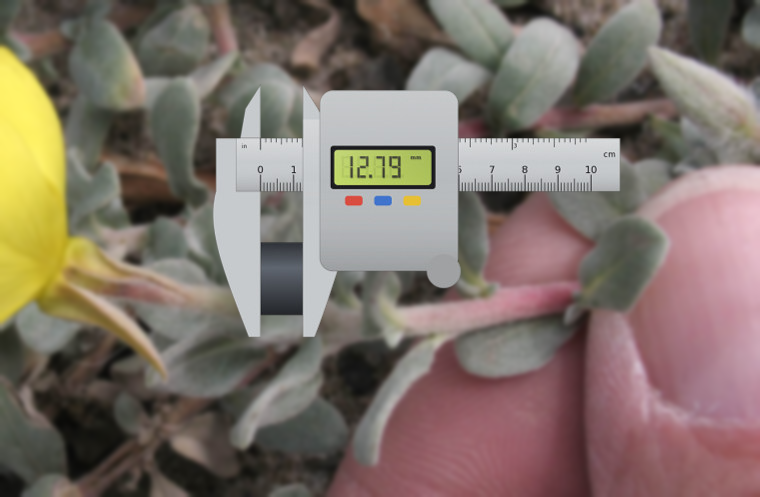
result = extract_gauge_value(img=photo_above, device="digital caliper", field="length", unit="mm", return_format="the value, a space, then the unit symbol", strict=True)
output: 12.79 mm
